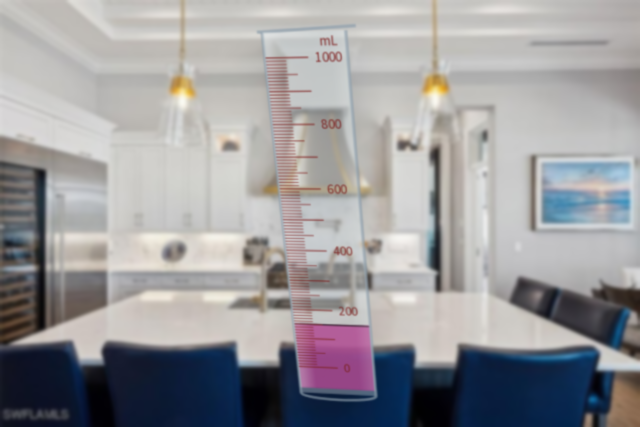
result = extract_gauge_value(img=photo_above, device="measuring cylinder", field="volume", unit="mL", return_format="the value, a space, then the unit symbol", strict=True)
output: 150 mL
